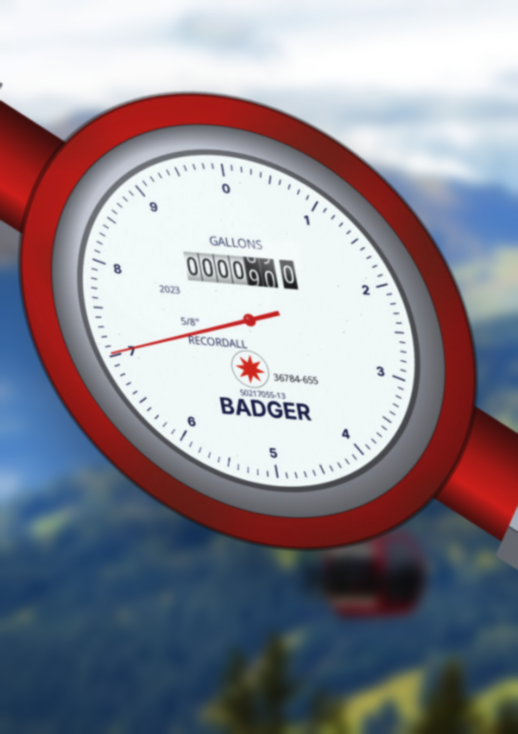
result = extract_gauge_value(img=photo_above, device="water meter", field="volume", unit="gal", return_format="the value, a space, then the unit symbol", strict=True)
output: 897.0 gal
